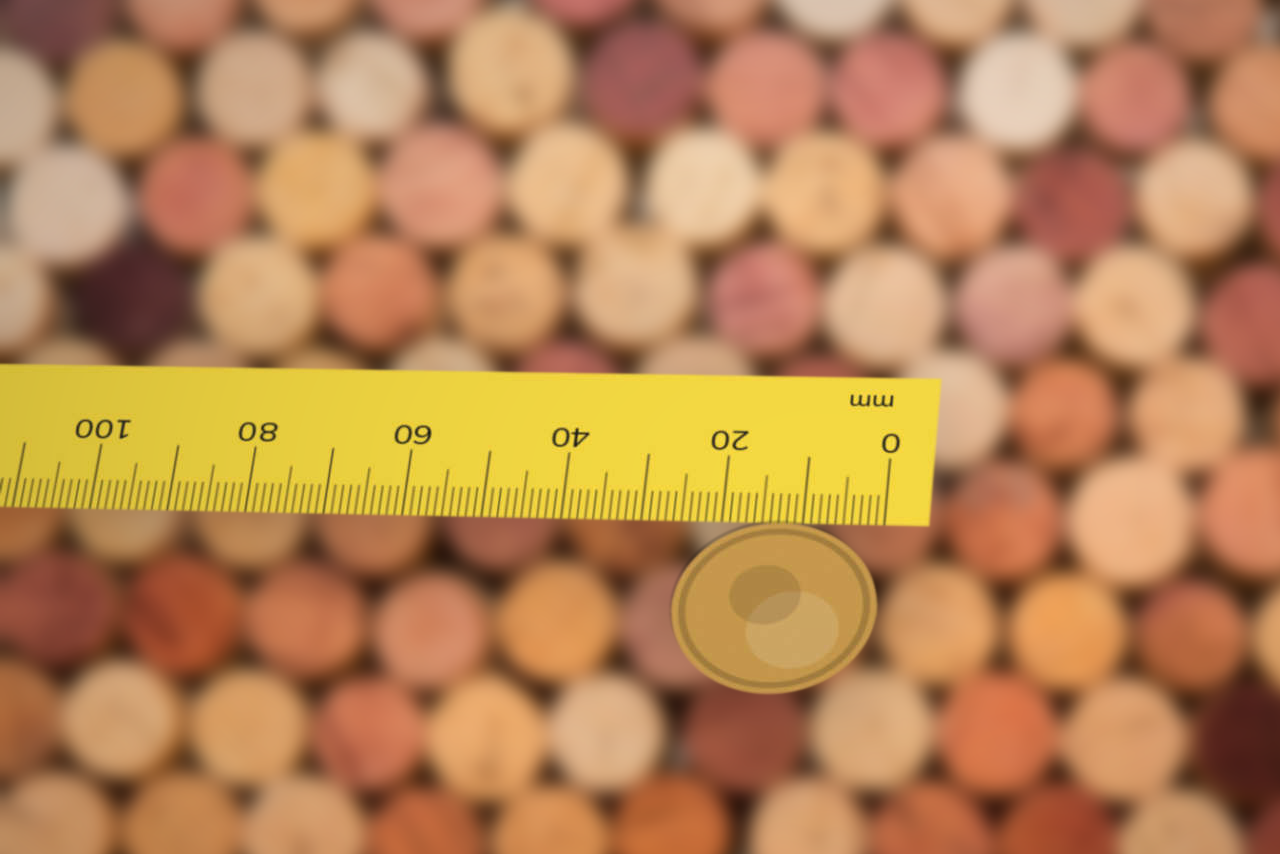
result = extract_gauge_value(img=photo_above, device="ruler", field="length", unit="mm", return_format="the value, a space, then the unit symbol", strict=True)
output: 25 mm
